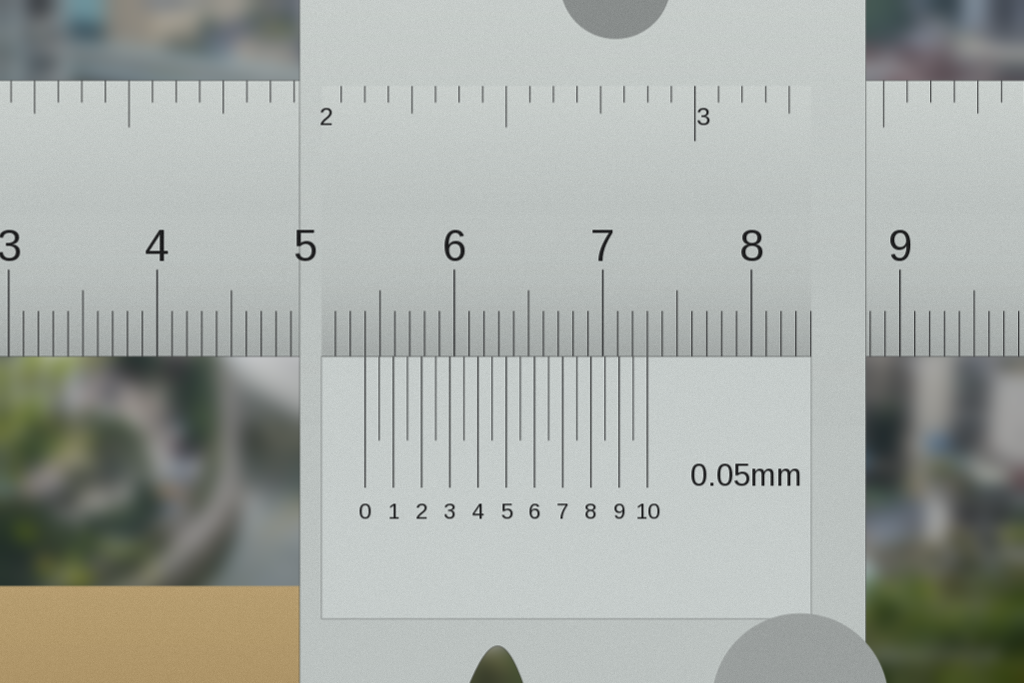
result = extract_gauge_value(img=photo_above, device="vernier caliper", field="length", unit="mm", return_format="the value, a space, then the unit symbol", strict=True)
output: 54.0 mm
